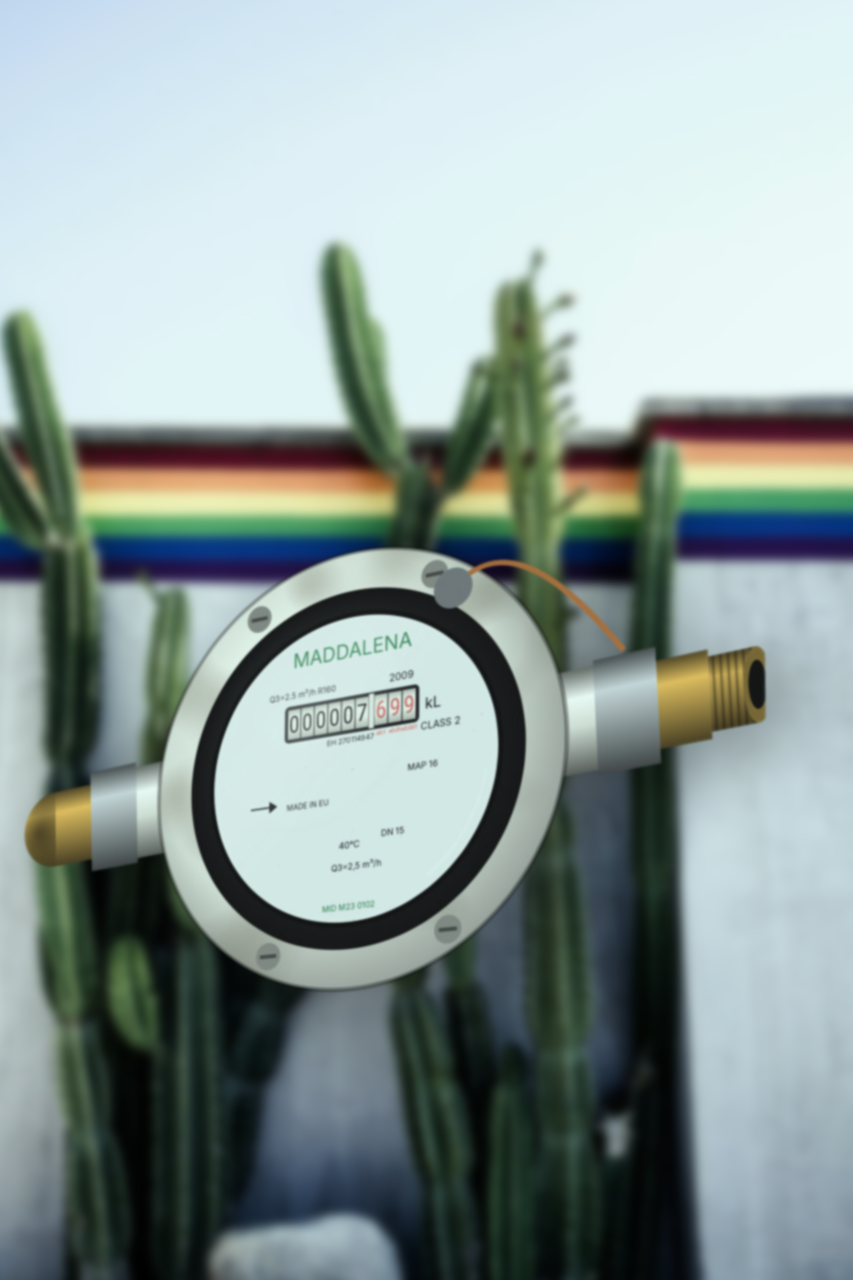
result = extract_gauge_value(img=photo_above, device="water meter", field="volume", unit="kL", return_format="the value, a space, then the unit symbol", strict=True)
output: 7.699 kL
